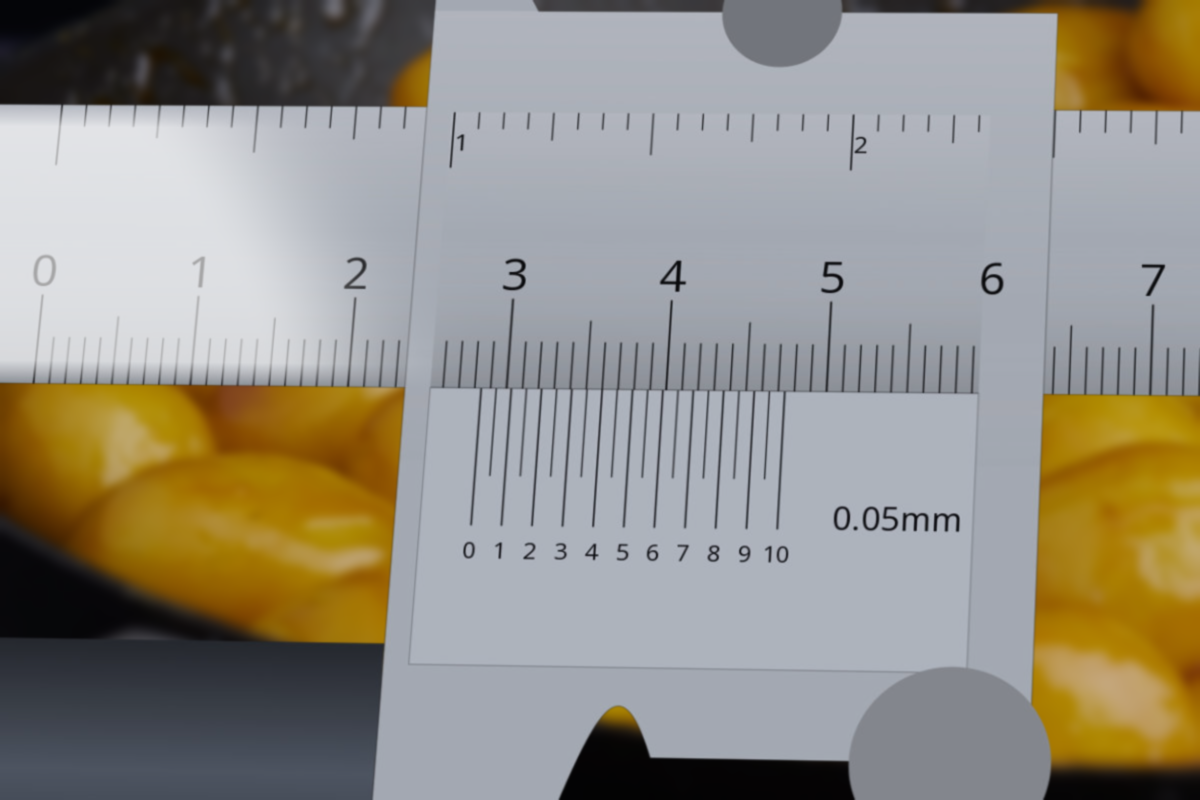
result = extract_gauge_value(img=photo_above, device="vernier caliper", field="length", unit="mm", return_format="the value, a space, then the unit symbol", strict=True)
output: 28.4 mm
